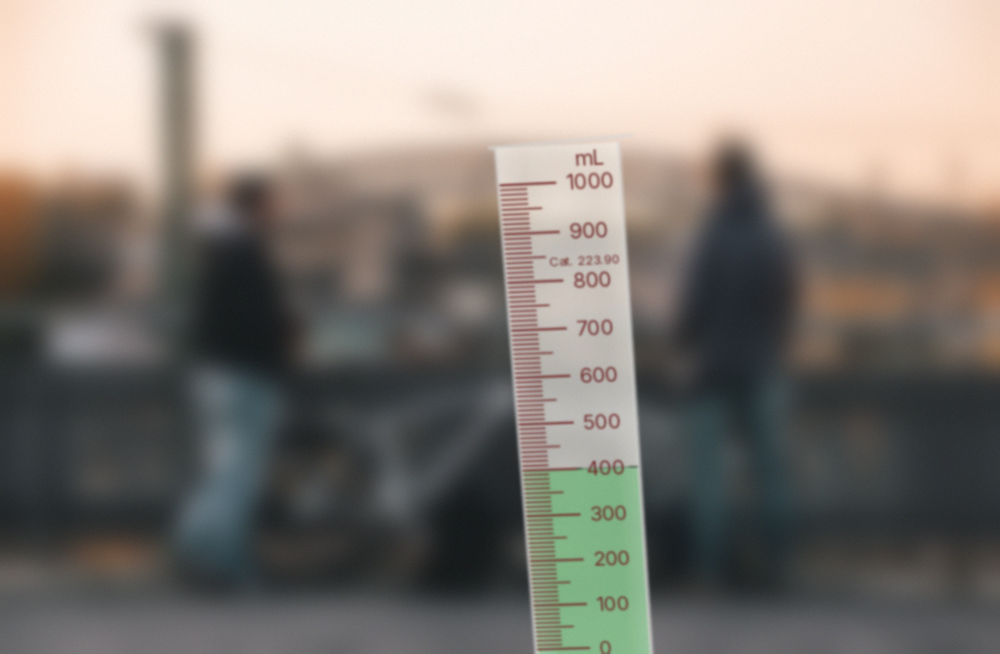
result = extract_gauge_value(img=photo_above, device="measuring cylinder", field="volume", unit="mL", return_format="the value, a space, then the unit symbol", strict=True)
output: 400 mL
